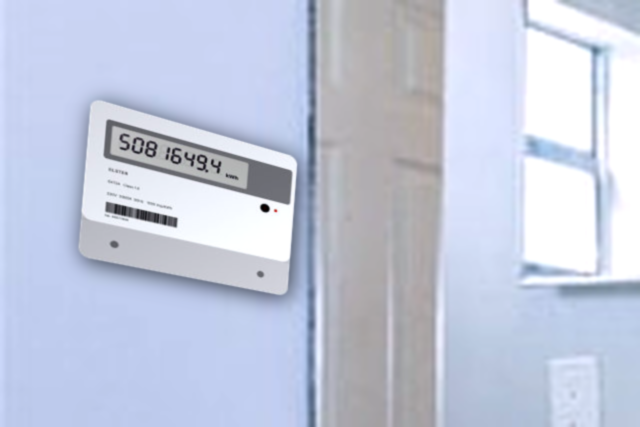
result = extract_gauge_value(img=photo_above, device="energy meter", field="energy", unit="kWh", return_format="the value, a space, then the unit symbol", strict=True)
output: 5081649.4 kWh
